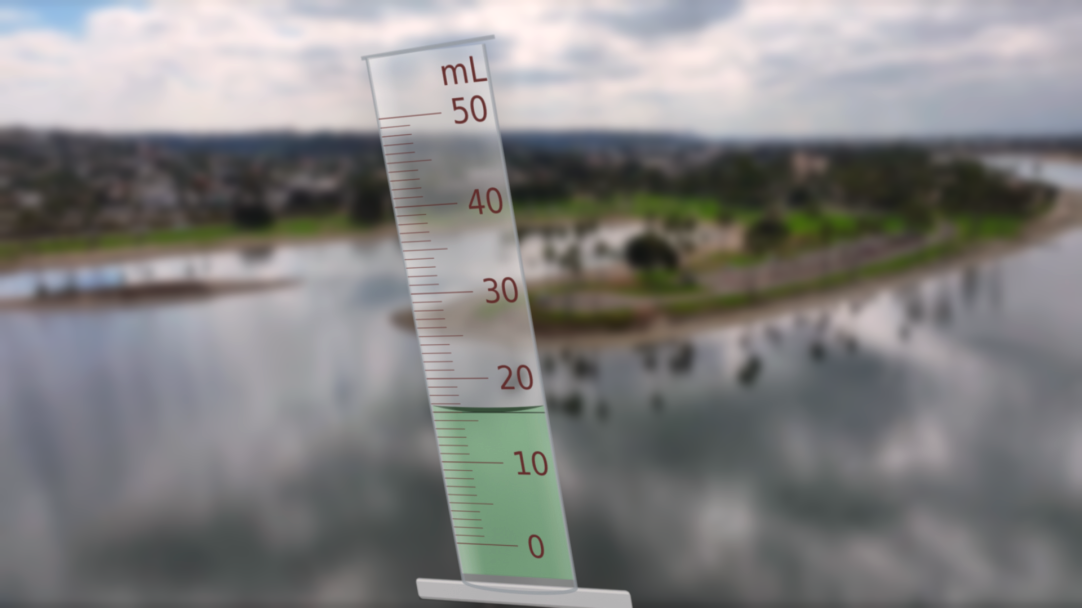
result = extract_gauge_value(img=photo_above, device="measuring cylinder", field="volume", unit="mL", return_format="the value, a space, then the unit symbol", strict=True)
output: 16 mL
